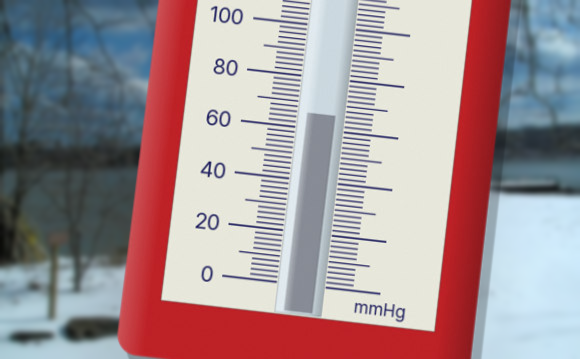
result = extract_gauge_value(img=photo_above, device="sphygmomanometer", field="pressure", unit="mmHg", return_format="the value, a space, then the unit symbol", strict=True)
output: 66 mmHg
